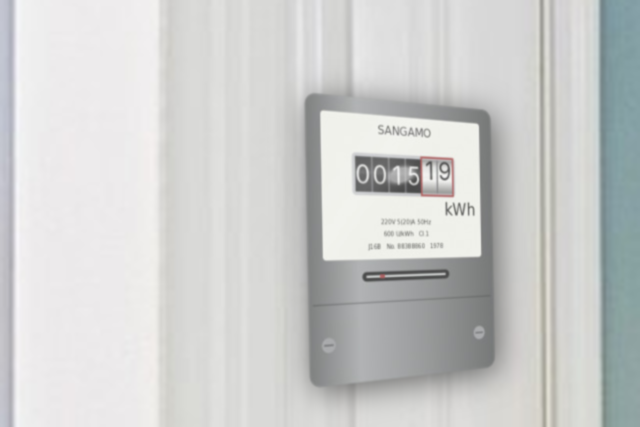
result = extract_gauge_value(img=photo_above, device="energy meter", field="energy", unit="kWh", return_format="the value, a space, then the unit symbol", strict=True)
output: 15.19 kWh
